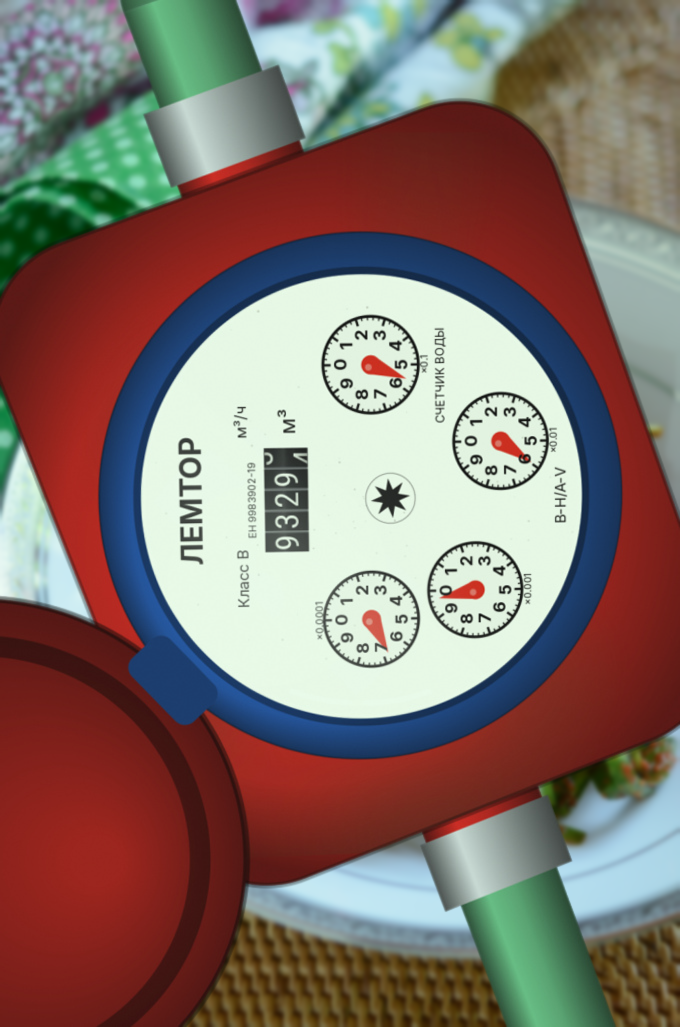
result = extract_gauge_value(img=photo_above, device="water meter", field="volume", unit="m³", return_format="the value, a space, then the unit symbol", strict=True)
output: 93293.5596 m³
